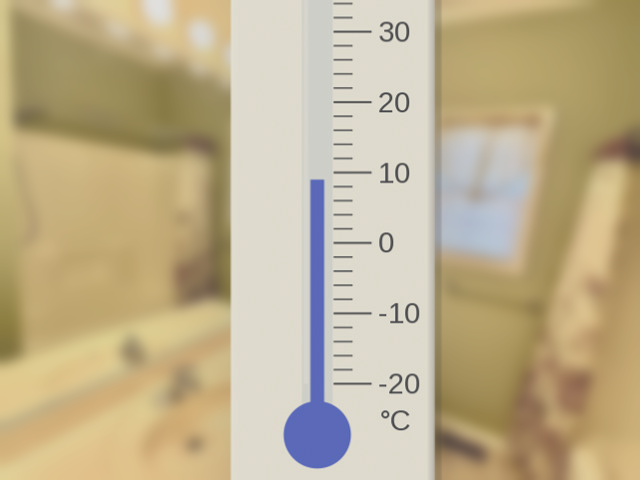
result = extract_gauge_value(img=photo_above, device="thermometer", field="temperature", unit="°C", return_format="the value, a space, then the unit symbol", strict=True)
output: 9 °C
